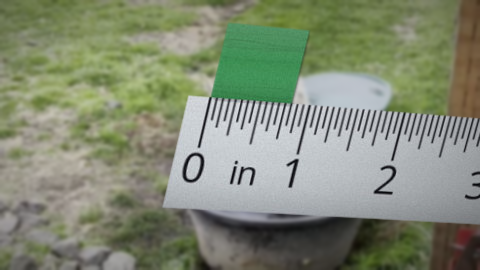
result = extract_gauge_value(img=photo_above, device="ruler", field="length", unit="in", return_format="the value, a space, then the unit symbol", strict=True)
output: 0.8125 in
